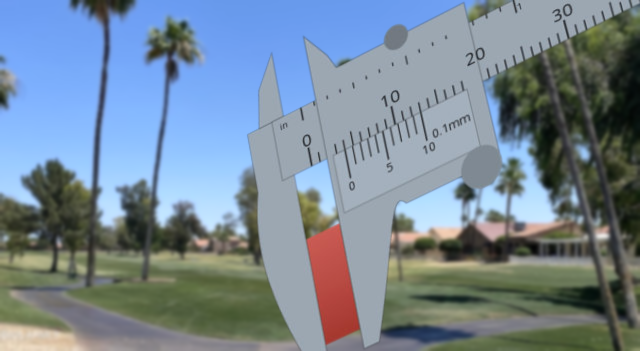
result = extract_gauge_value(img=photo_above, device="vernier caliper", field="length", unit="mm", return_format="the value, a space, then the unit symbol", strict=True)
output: 4.0 mm
